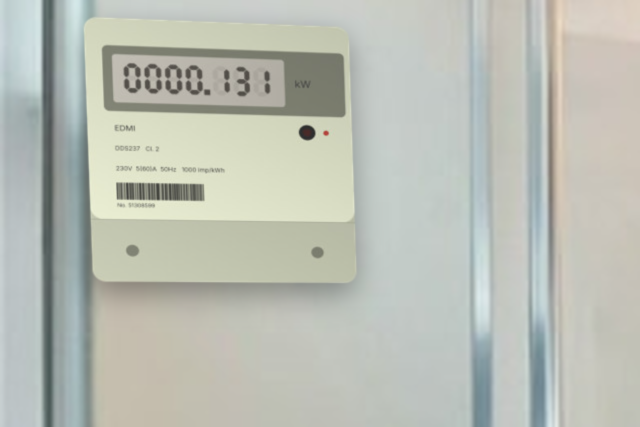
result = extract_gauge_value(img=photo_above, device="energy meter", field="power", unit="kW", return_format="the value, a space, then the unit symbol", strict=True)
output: 0.131 kW
